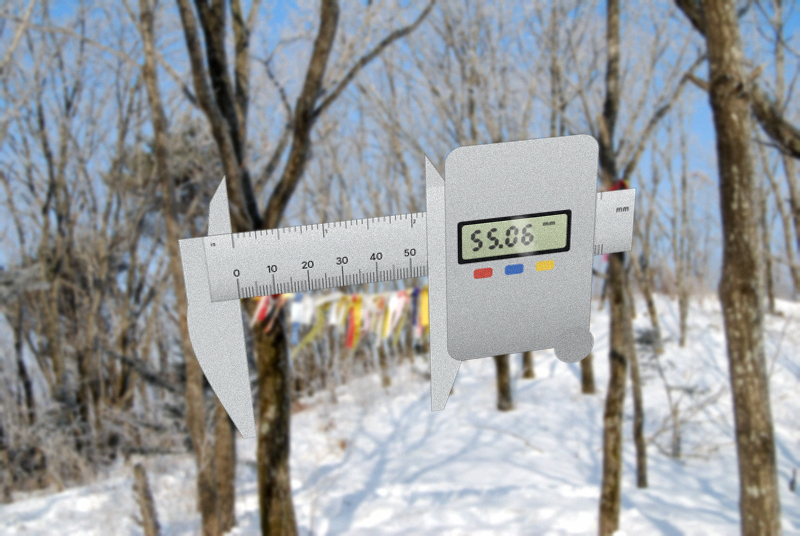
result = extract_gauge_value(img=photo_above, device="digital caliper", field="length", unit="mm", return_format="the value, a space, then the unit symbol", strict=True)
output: 55.06 mm
